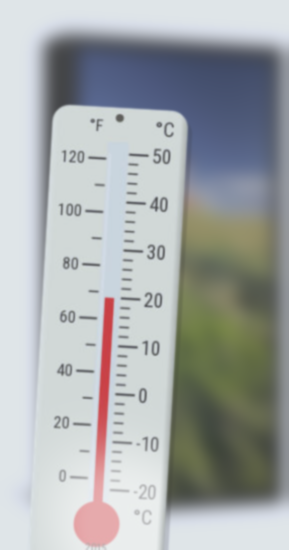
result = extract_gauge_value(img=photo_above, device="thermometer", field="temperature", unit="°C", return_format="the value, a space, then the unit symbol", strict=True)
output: 20 °C
